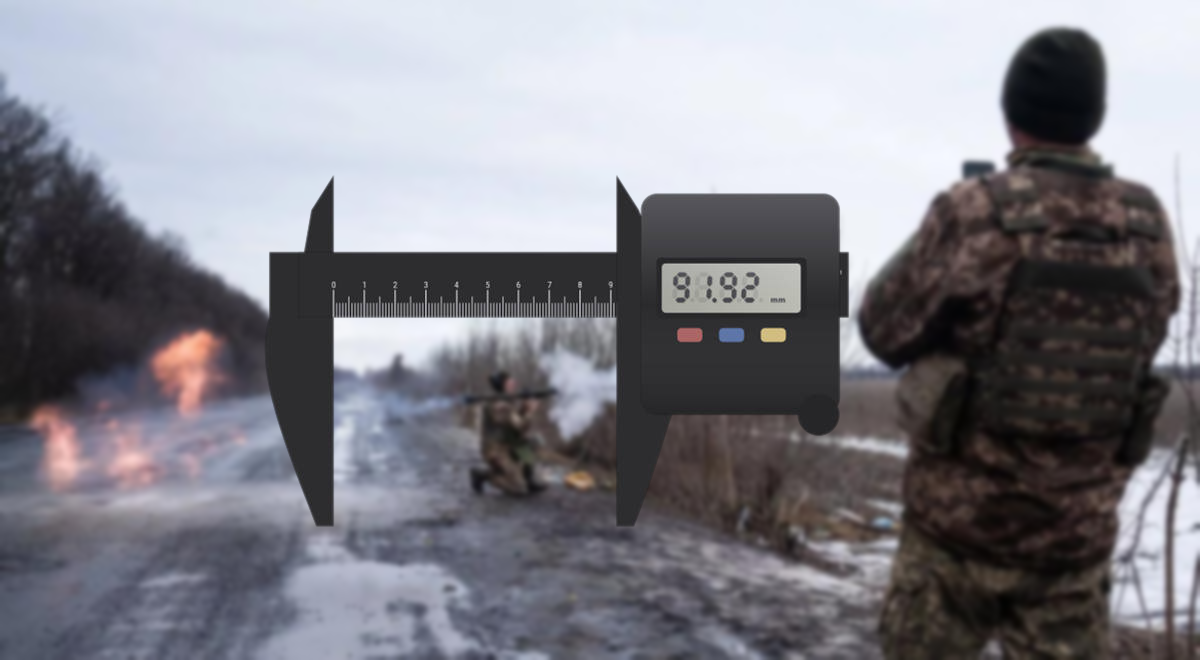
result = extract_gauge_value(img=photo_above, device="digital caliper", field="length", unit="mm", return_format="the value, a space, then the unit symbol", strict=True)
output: 91.92 mm
